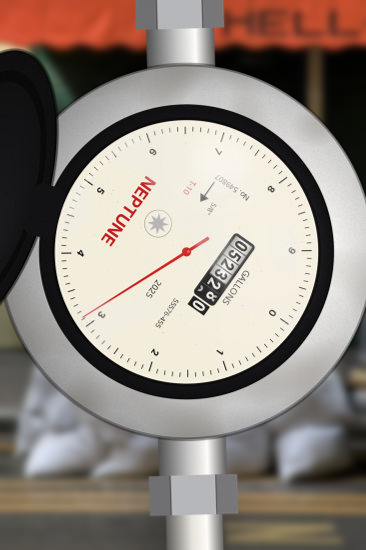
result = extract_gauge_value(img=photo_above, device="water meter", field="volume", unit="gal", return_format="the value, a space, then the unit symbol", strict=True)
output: 523283.1 gal
